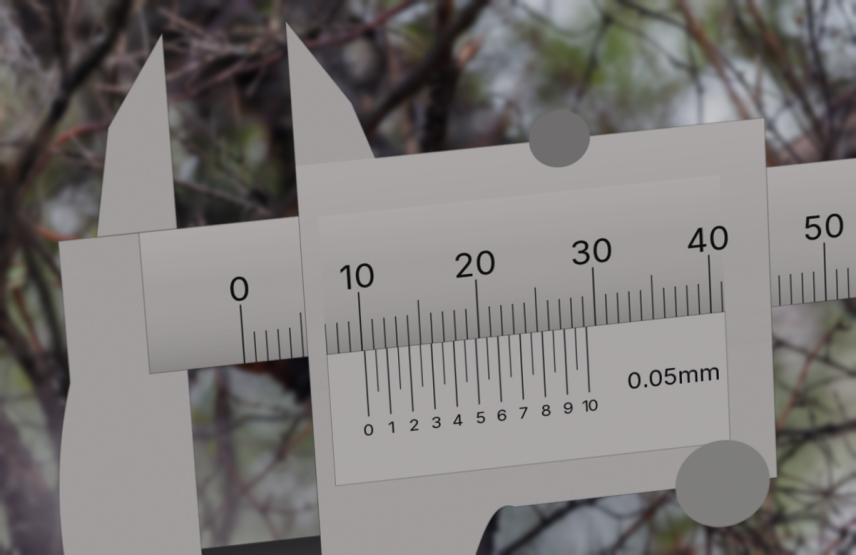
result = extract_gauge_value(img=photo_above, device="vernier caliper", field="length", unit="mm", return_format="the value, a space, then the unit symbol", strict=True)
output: 10.2 mm
